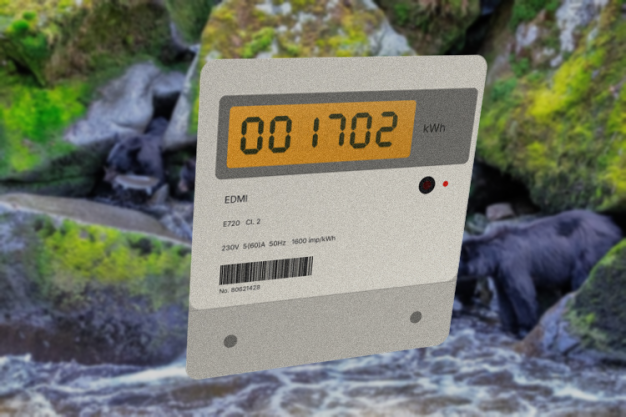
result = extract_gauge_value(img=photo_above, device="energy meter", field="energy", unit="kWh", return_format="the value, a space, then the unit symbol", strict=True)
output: 1702 kWh
